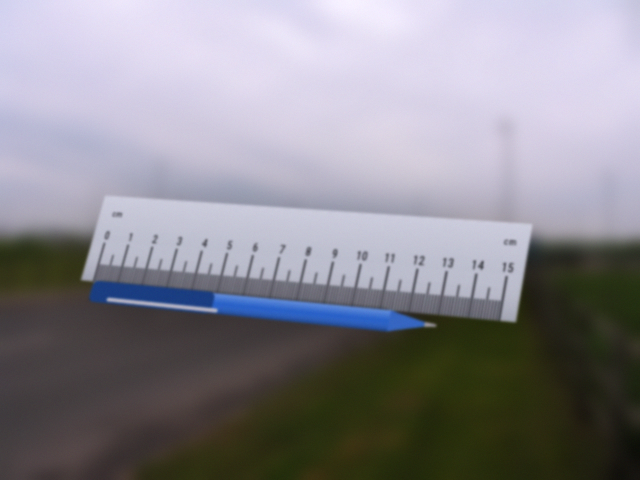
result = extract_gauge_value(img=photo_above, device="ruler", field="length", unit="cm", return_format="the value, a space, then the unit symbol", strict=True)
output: 13 cm
